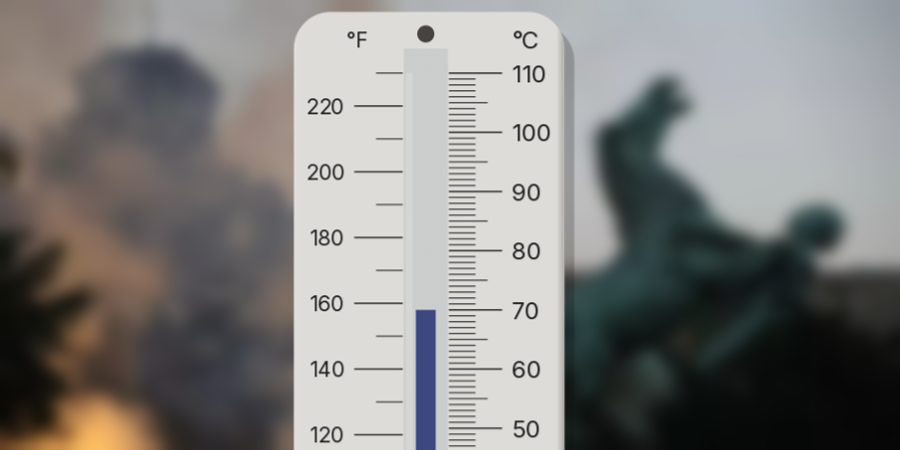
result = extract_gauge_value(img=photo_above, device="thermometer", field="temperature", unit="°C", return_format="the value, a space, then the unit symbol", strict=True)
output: 70 °C
